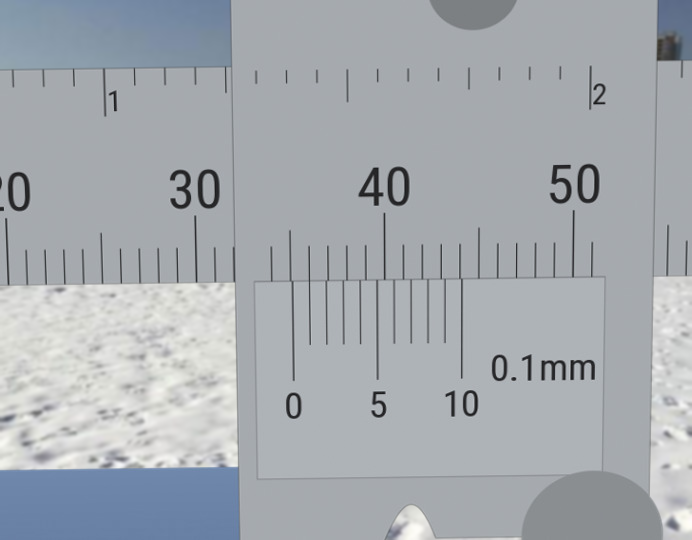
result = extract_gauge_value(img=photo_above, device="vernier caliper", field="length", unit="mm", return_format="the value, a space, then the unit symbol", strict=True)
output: 35.1 mm
